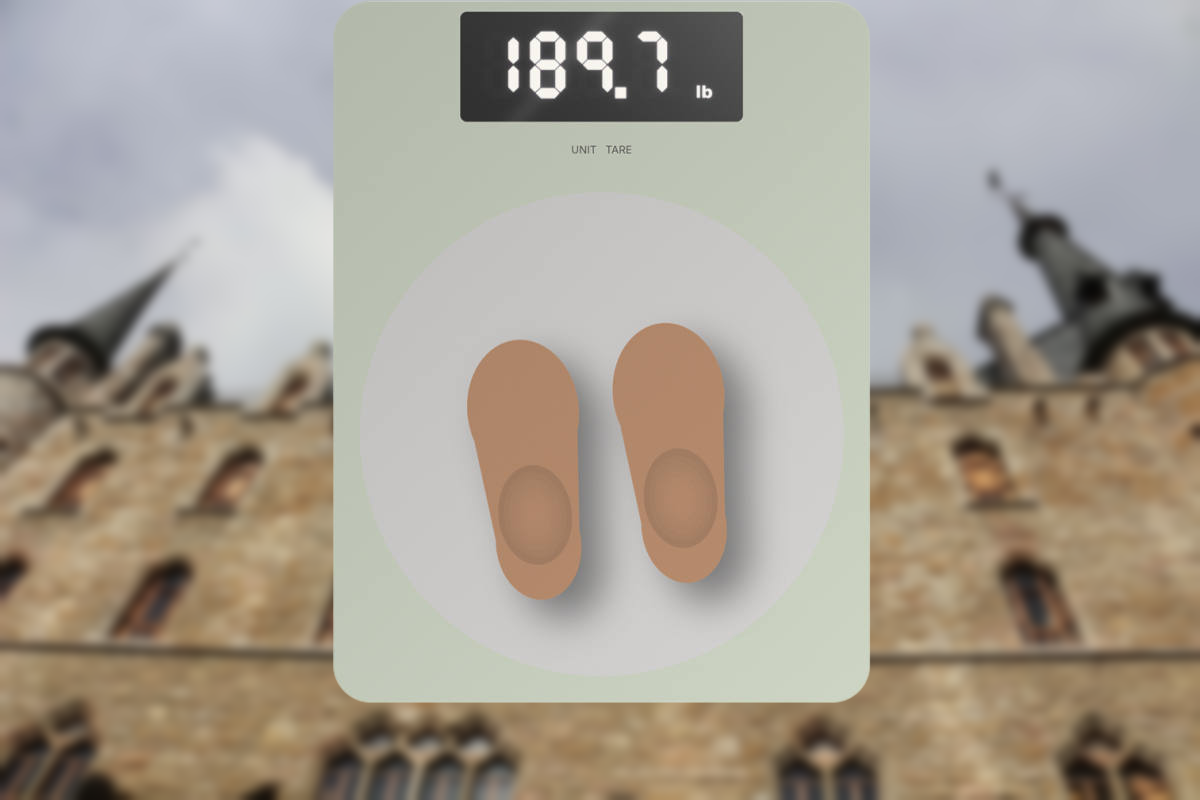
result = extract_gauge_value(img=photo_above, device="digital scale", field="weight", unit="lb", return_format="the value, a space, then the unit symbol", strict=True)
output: 189.7 lb
